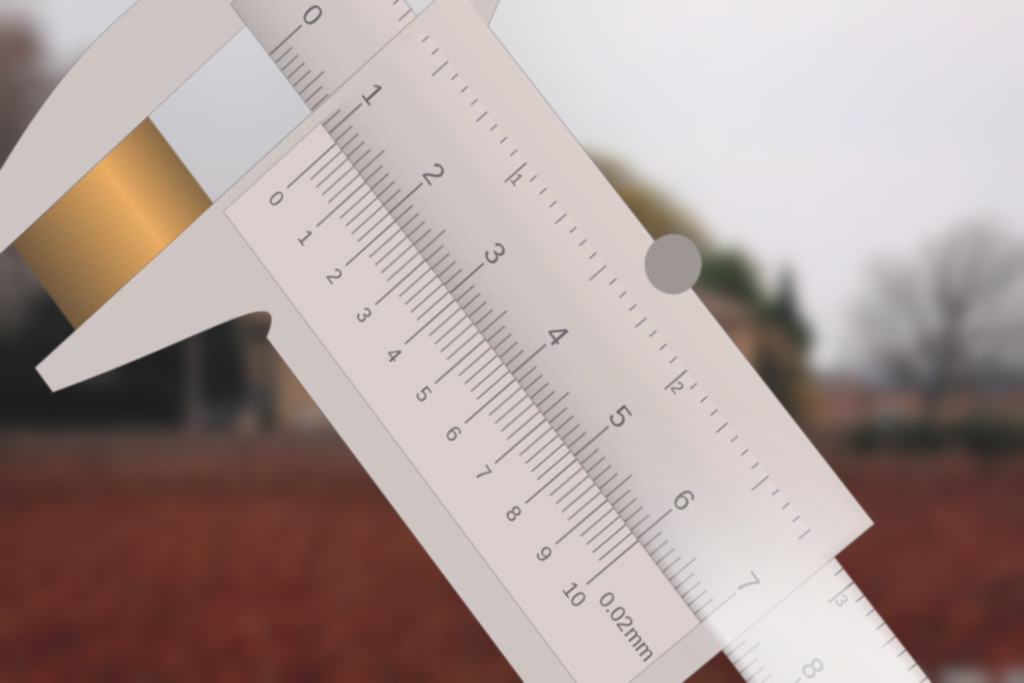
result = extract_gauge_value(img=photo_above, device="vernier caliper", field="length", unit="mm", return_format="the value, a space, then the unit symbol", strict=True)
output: 11.2 mm
